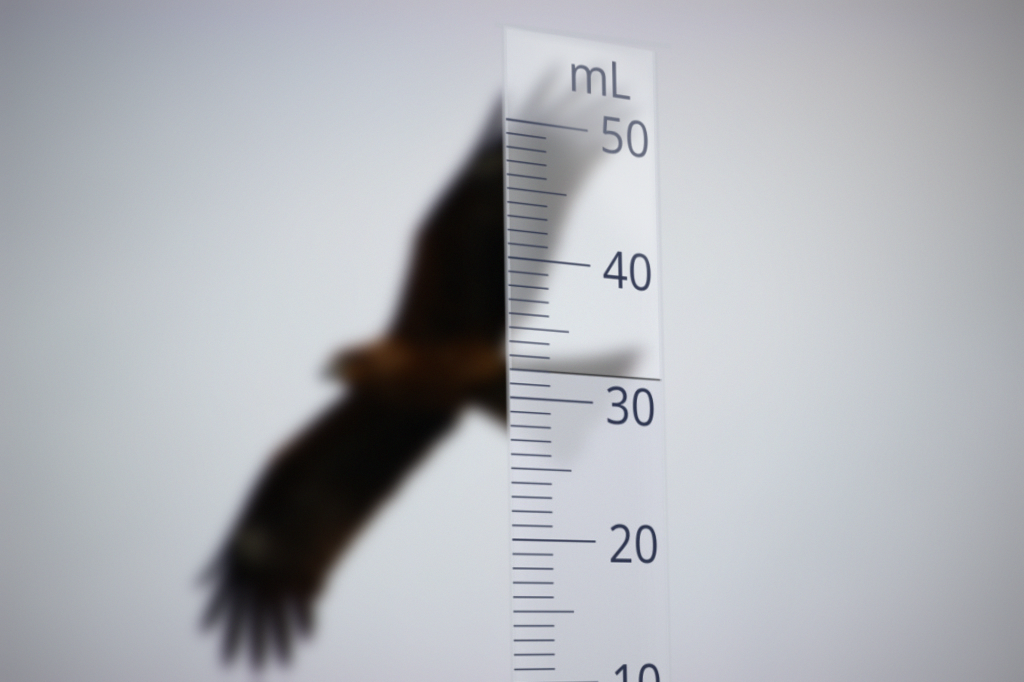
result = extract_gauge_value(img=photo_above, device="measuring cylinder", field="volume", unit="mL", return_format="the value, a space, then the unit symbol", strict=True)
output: 32 mL
